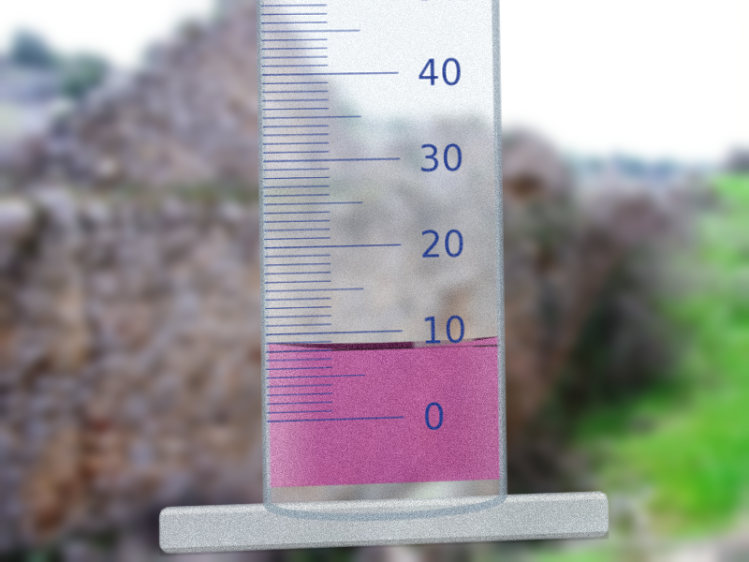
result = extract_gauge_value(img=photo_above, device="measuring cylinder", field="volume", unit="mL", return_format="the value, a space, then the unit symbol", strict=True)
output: 8 mL
